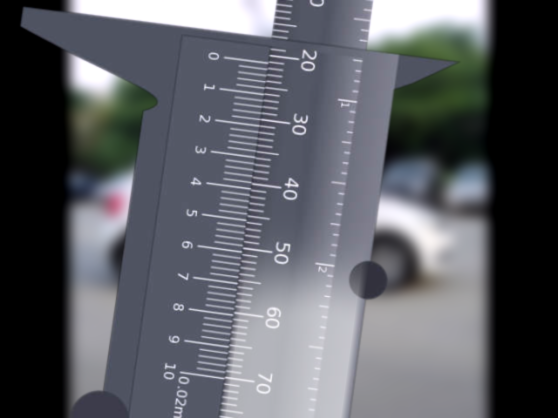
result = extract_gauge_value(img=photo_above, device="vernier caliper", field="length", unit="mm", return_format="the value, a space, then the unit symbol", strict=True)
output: 21.2 mm
